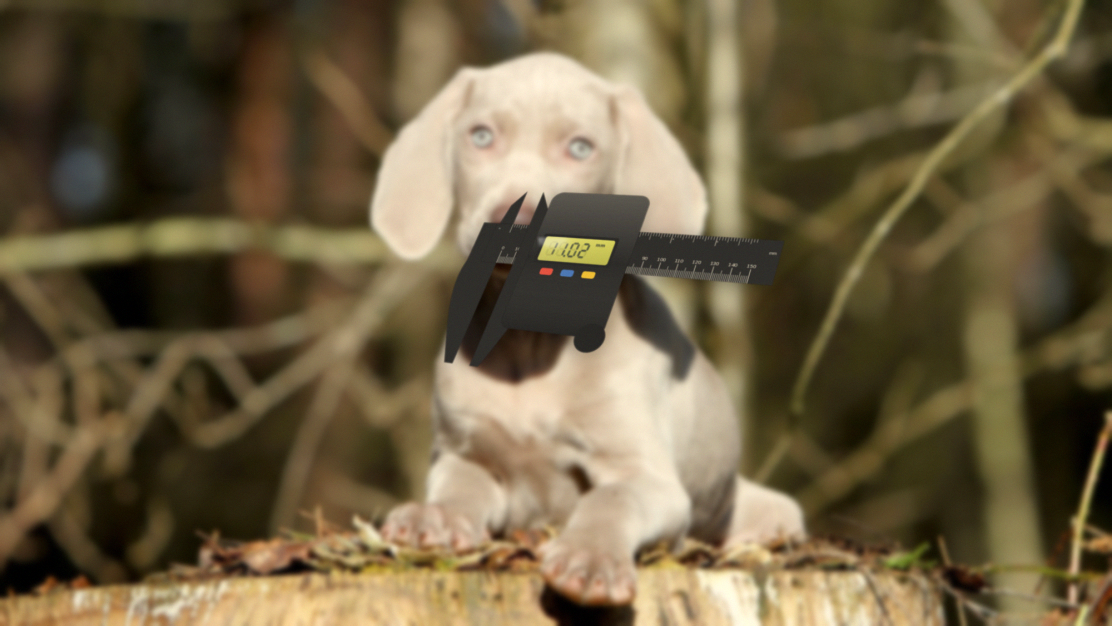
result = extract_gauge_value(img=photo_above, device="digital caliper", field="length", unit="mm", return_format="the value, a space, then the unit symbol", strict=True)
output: 11.02 mm
